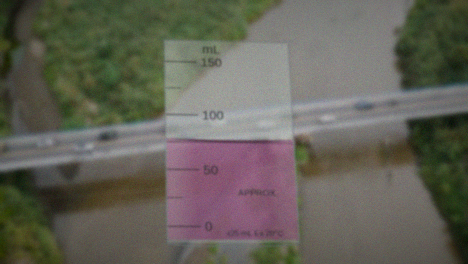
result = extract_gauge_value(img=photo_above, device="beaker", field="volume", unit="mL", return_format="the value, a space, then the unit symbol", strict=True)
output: 75 mL
